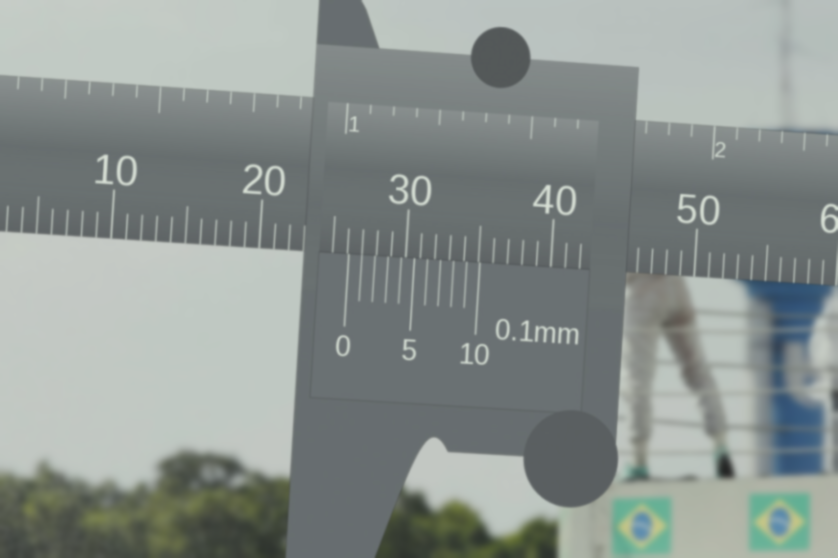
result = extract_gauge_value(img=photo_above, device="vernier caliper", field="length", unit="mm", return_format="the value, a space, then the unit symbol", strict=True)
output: 26.1 mm
